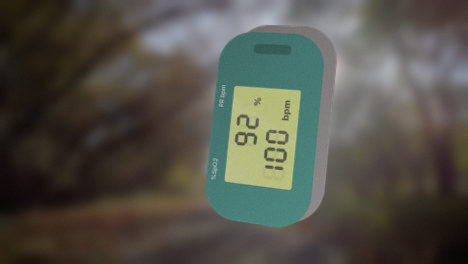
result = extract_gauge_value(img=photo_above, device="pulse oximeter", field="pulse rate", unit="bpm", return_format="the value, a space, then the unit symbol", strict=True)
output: 100 bpm
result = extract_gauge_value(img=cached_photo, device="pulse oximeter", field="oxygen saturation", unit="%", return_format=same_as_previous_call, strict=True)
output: 92 %
